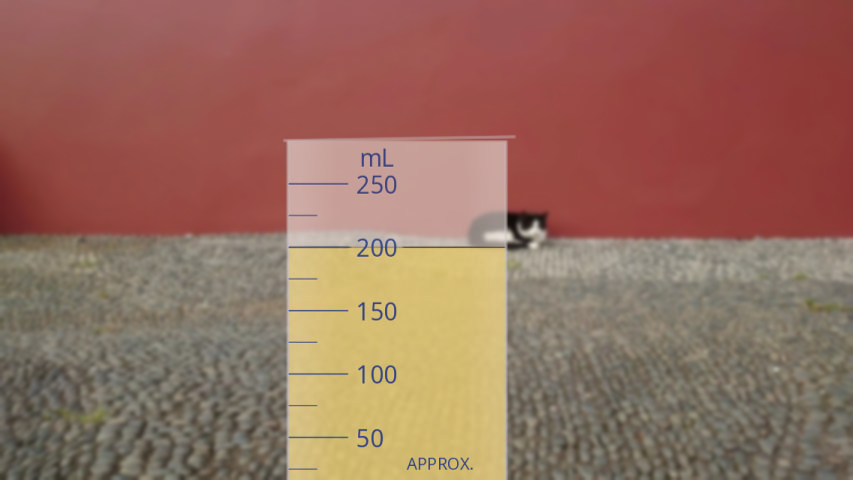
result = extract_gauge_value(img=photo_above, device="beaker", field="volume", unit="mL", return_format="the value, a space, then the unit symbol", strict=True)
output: 200 mL
